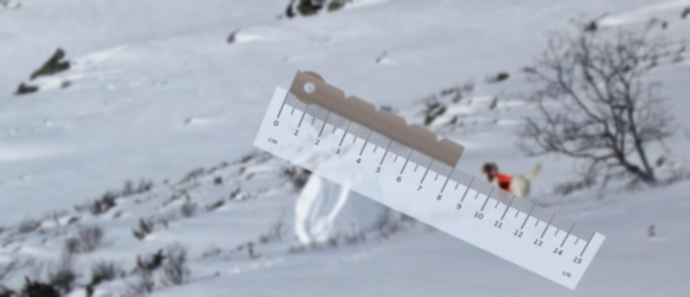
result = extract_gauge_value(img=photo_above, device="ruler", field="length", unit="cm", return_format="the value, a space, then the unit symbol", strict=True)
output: 8 cm
